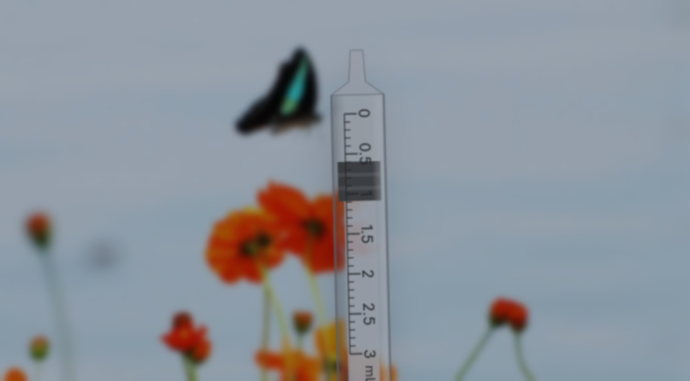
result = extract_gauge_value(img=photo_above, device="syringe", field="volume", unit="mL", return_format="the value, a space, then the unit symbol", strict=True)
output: 0.6 mL
